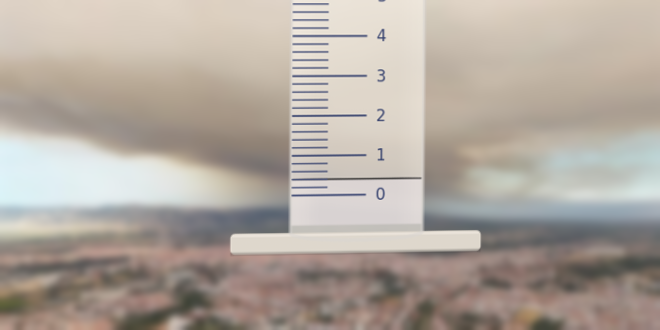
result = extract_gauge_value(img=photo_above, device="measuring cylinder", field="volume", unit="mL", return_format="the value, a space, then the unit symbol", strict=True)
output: 0.4 mL
